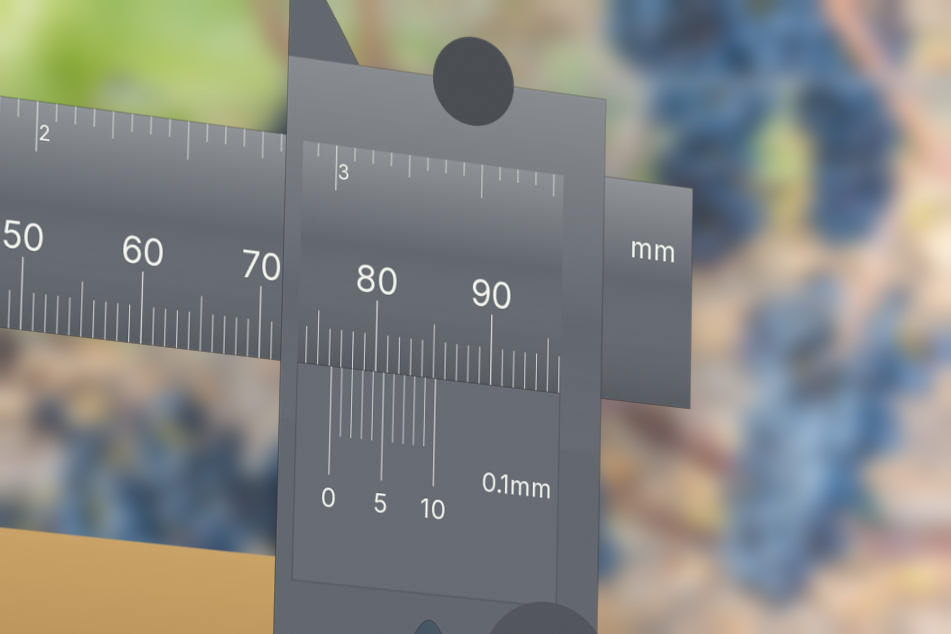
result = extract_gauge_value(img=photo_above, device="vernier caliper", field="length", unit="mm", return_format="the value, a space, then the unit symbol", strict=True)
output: 76.2 mm
